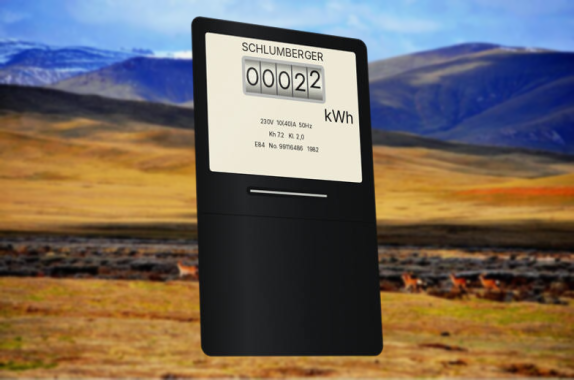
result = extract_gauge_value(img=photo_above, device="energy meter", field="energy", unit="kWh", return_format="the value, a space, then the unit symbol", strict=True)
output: 22 kWh
